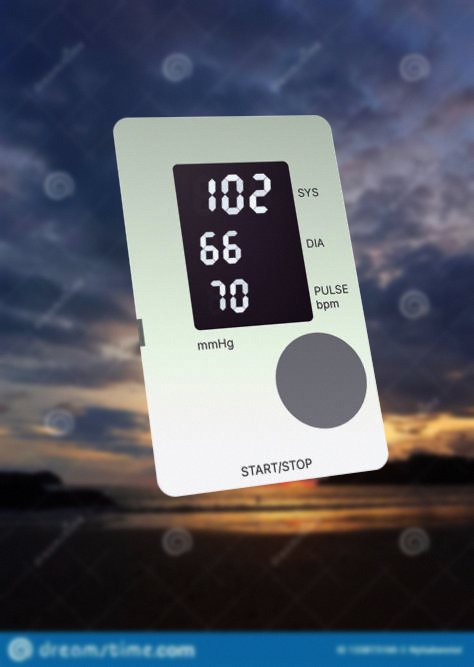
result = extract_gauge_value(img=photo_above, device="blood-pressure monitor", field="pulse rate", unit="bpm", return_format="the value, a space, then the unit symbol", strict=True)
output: 70 bpm
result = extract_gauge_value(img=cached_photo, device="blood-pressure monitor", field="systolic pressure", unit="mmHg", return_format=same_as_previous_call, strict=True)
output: 102 mmHg
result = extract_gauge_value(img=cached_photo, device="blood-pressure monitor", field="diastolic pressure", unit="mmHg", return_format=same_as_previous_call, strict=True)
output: 66 mmHg
